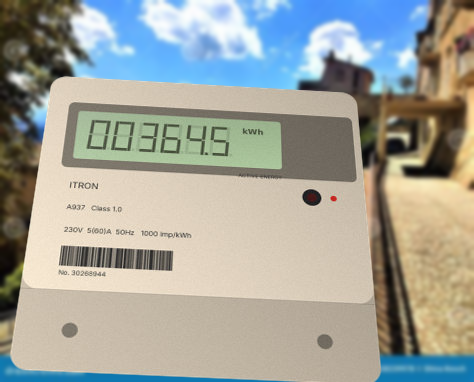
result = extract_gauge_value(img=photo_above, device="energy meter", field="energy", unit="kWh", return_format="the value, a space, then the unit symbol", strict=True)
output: 364.5 kWh
